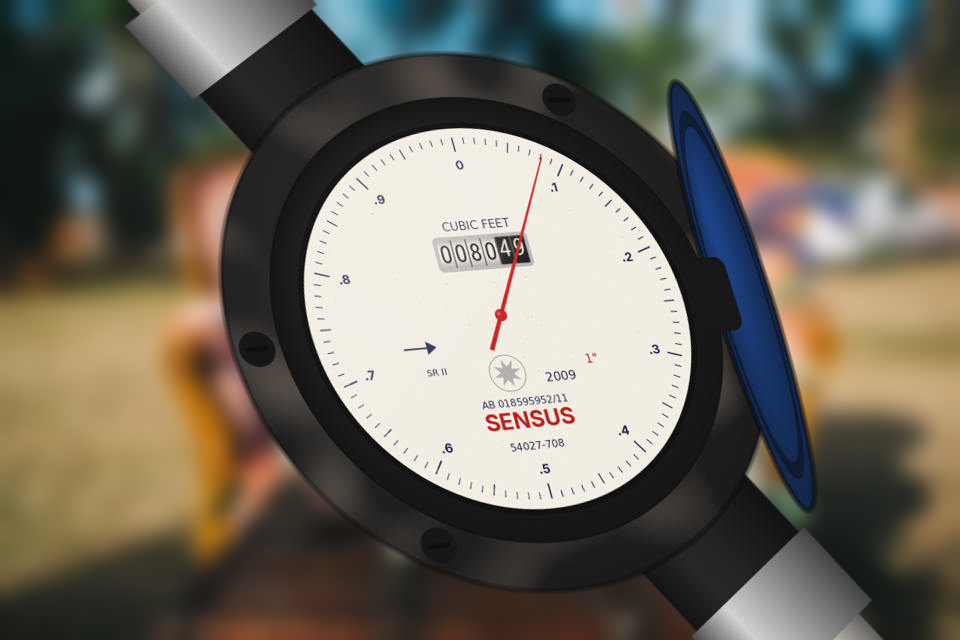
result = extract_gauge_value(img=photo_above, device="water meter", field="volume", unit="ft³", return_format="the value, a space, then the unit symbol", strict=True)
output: 8049.08 ft³
